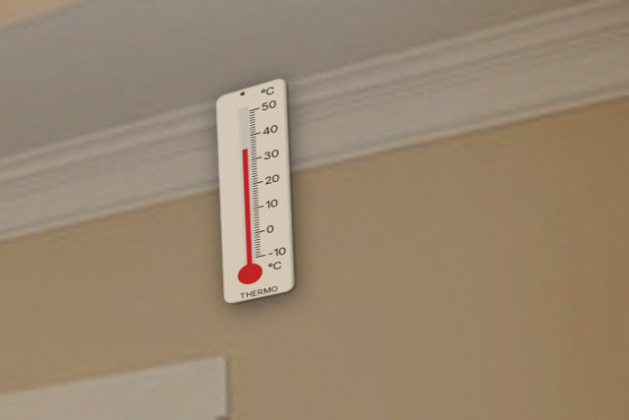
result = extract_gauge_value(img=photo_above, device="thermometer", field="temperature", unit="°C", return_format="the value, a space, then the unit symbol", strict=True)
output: 35 °C
